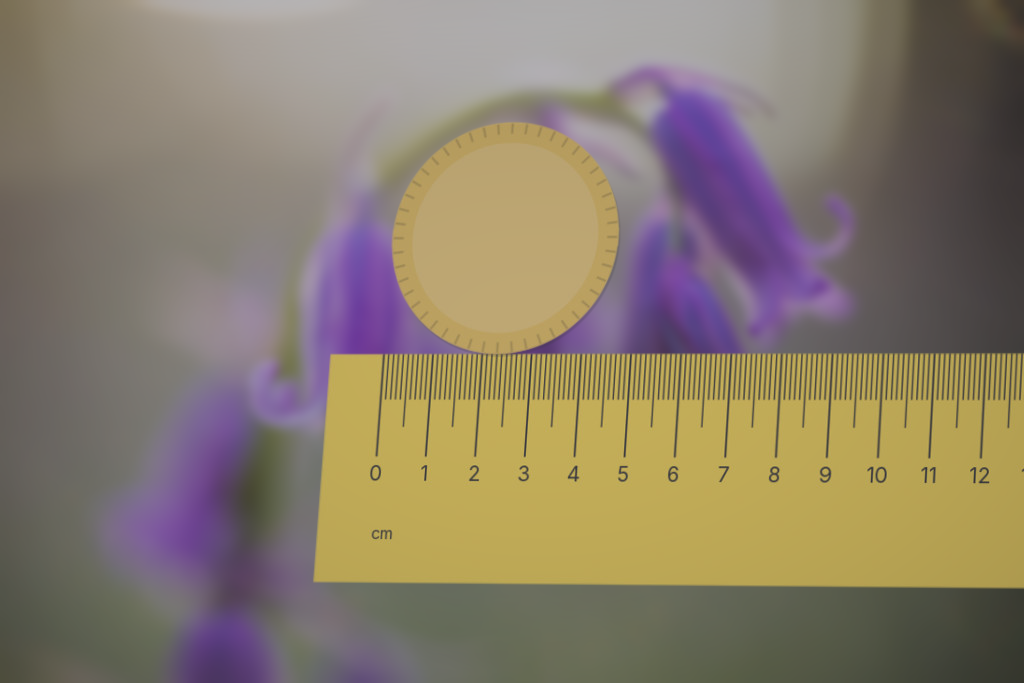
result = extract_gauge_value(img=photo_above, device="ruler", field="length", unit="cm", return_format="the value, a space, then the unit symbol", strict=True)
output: 4.6 cm
